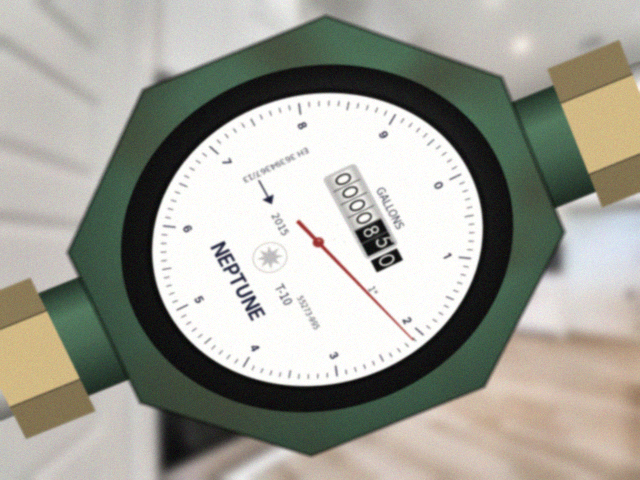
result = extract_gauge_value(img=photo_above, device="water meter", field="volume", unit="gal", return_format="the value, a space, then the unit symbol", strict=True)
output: 852.1 gal
